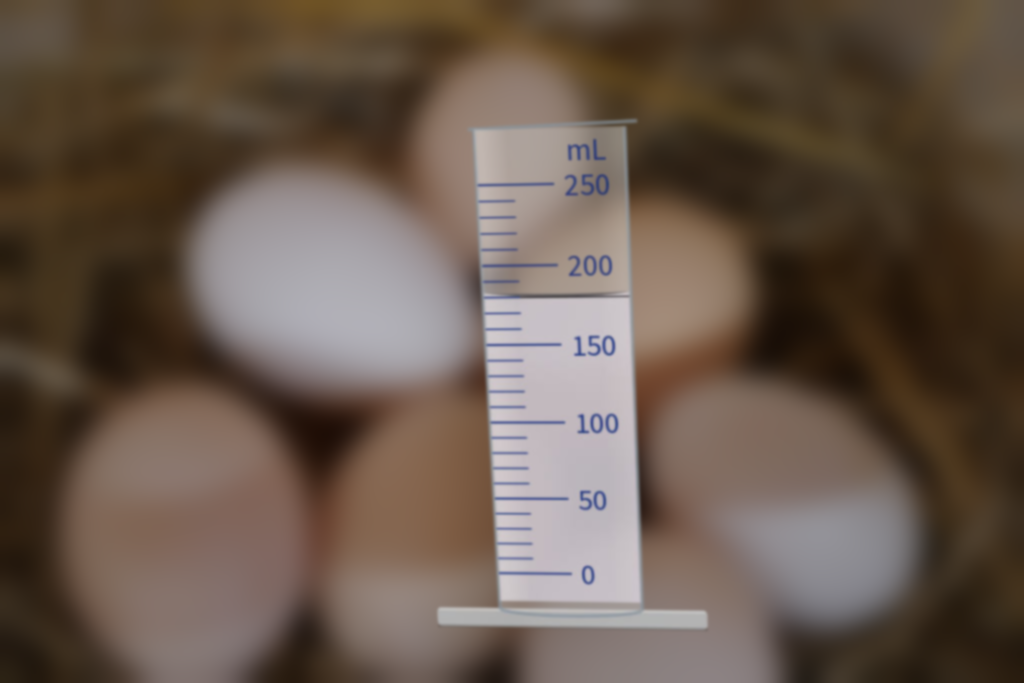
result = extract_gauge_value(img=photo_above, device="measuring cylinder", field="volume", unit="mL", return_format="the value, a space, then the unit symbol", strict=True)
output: 180 mL
